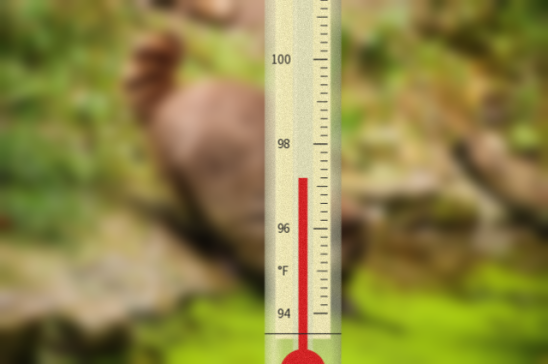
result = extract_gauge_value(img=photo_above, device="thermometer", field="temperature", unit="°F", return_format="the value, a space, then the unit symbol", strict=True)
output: 97.2 °F
